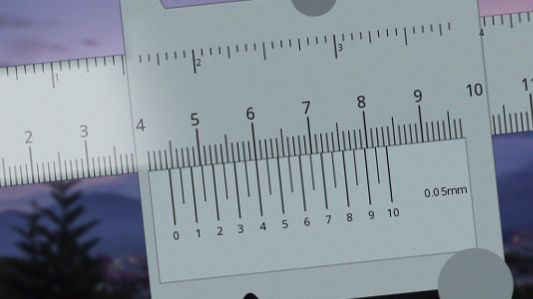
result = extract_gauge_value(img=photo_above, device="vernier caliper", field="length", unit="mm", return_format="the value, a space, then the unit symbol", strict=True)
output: 44.4 mm
